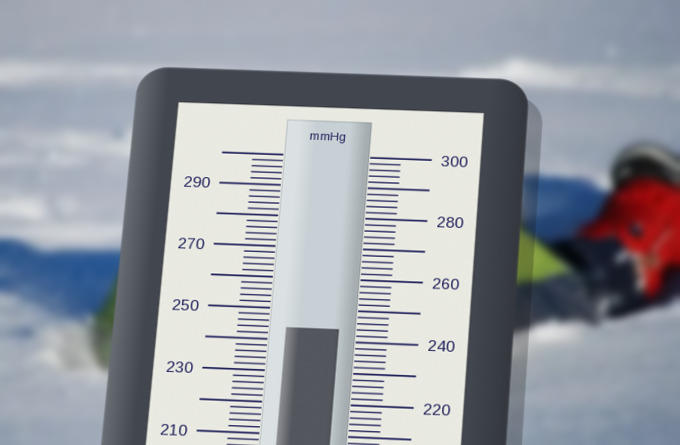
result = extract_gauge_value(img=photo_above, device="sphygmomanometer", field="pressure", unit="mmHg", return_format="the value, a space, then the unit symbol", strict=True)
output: 244 mmHg
